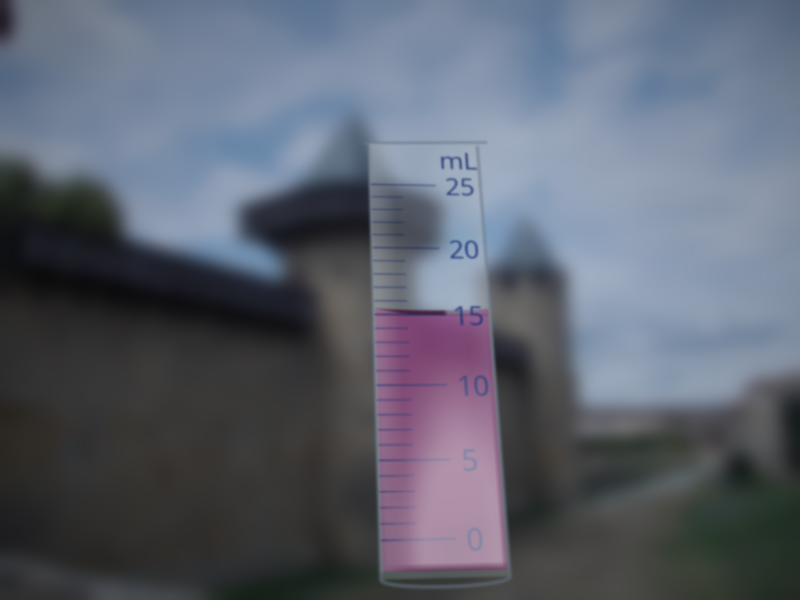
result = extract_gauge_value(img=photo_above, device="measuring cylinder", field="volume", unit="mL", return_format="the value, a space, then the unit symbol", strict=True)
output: 15 mL
